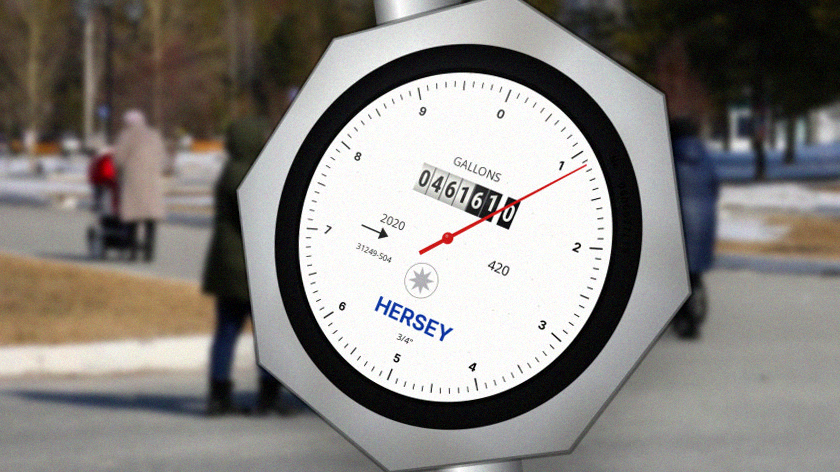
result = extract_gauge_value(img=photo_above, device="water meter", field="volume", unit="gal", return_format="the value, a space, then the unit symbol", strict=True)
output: 461611.1 gal
